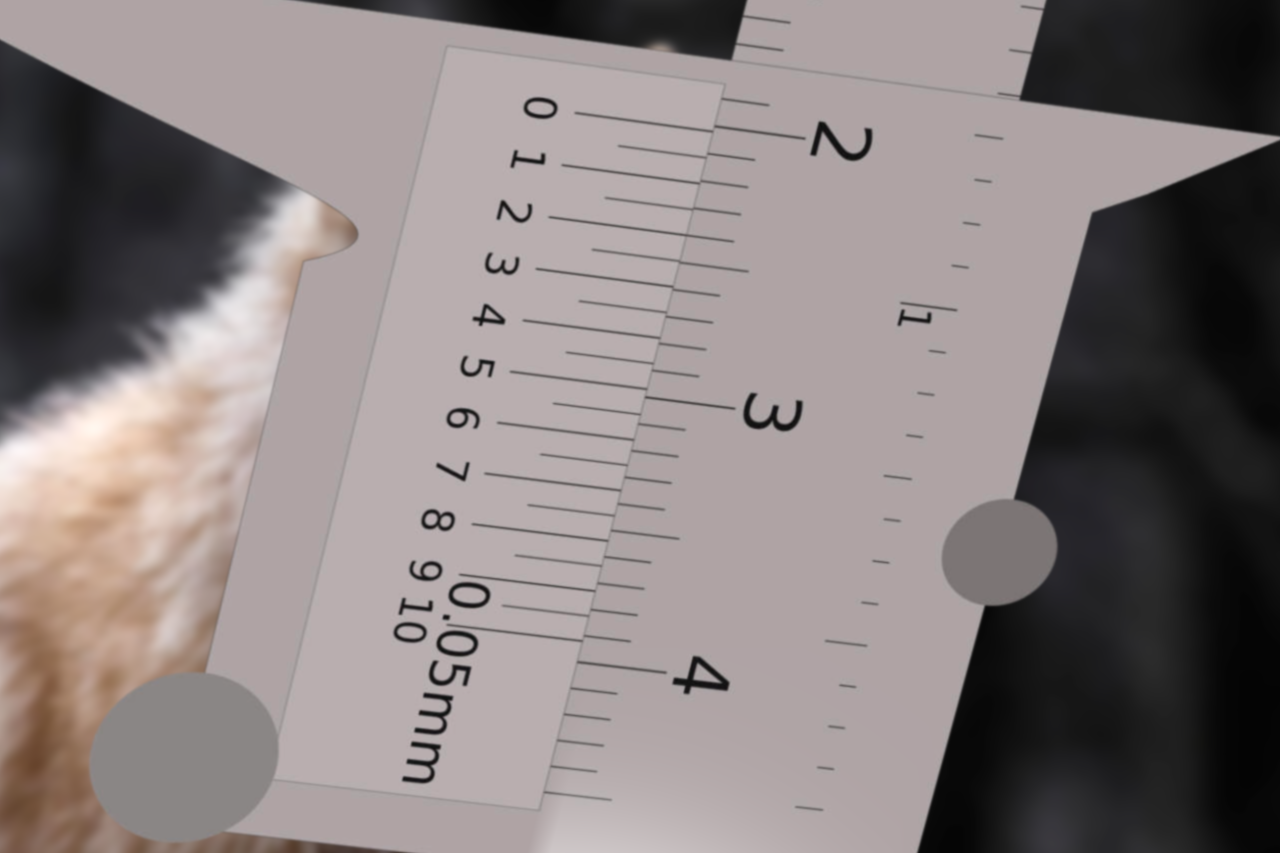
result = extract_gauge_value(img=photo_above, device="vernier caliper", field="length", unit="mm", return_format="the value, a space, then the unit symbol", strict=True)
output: 20.2 mm
